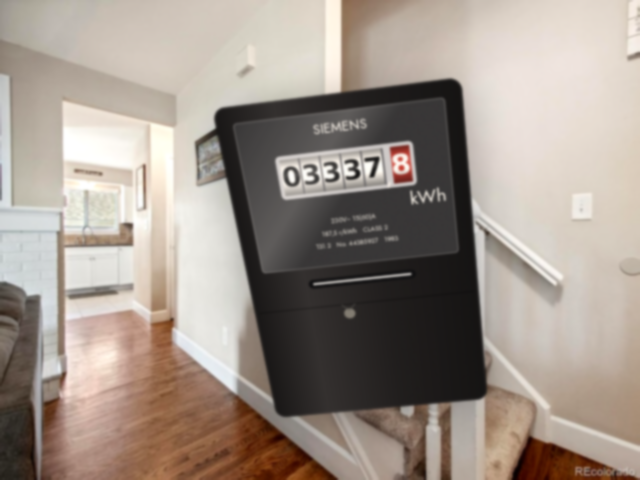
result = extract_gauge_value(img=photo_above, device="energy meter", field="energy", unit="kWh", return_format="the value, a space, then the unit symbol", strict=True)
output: 3337.8 kWh
